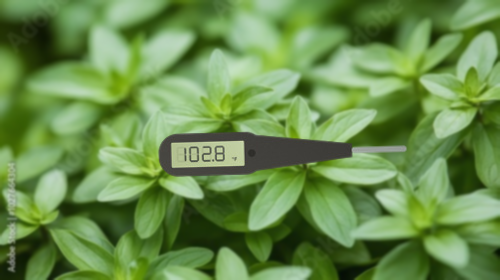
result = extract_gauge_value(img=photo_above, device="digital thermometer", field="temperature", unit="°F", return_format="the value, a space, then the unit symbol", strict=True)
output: 102.8 °F
